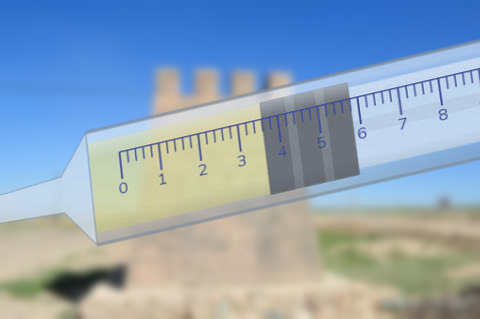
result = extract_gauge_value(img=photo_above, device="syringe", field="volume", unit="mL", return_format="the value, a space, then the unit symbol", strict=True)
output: 3.6 mL
